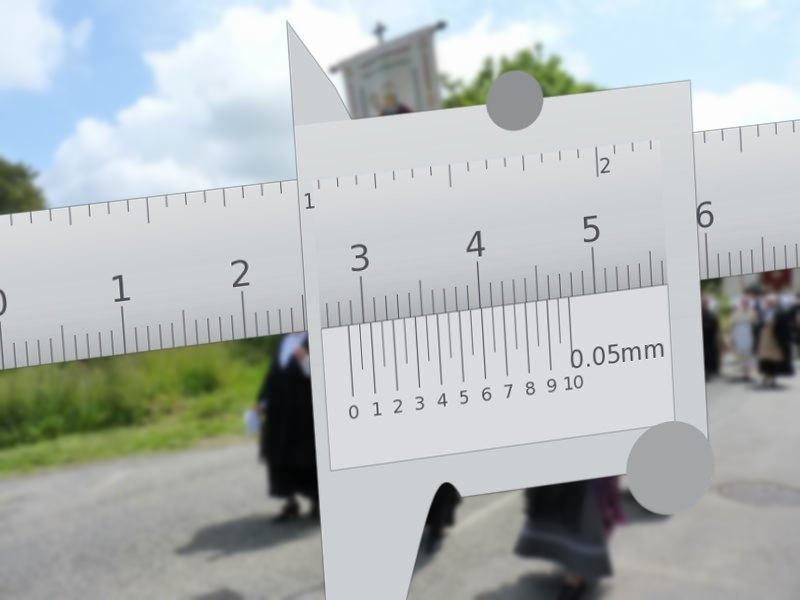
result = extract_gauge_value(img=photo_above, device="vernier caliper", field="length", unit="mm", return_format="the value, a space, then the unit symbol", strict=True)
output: 28.7 mm
